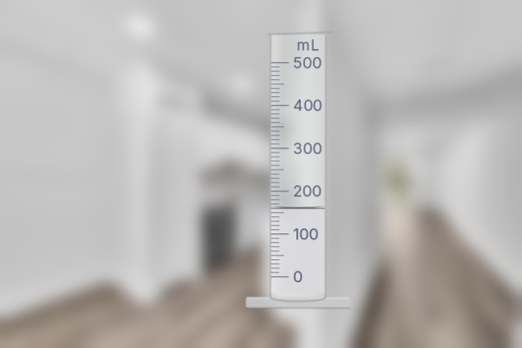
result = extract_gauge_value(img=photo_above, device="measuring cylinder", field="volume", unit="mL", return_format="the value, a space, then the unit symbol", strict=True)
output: 160 mL
